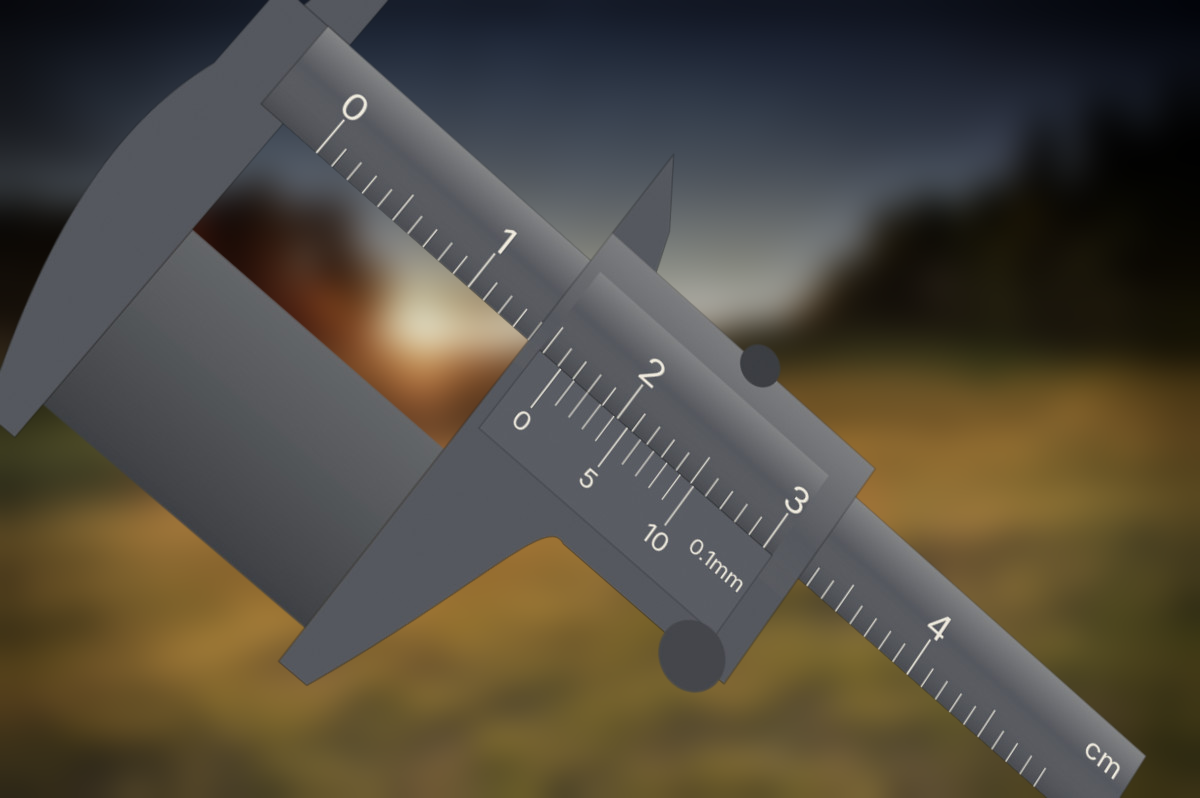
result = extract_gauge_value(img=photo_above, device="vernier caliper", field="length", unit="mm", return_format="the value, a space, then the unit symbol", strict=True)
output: 16.2 mm
